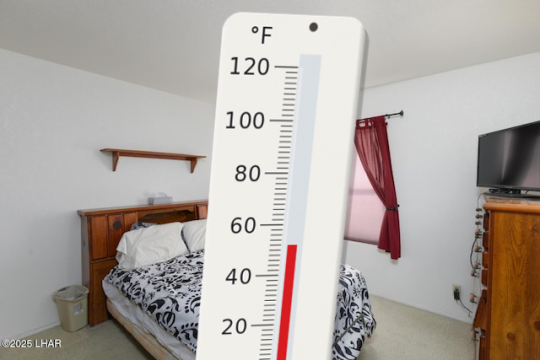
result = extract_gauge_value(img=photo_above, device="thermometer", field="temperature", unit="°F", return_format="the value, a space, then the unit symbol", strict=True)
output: 52 °F
